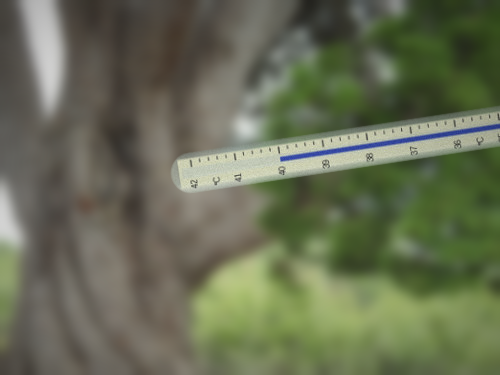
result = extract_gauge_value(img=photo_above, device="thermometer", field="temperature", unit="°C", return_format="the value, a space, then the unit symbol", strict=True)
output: 40 °C
